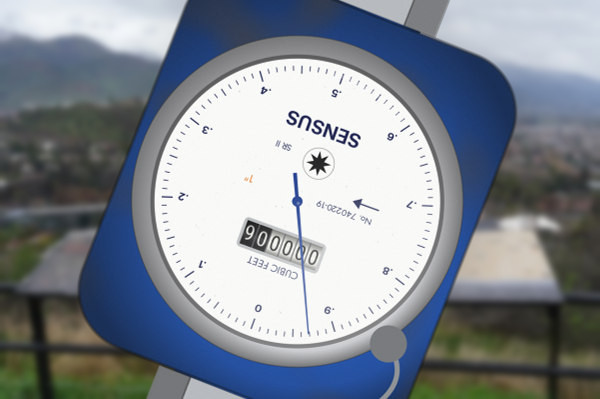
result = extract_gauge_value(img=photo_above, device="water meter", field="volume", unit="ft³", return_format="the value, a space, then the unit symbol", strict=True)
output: 5.93 ft³
